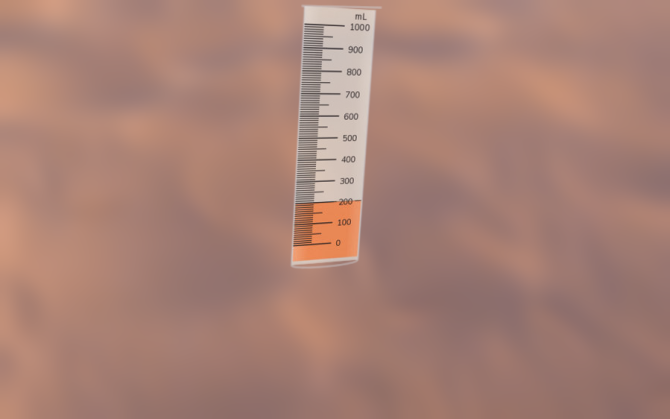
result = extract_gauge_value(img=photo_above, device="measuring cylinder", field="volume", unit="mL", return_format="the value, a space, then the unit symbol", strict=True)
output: 200 mL
